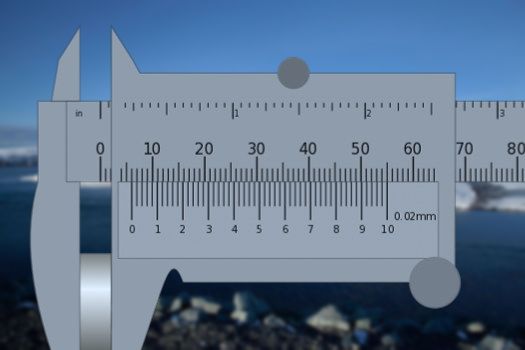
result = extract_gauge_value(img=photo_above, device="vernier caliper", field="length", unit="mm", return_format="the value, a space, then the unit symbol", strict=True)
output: 6.0 mm
